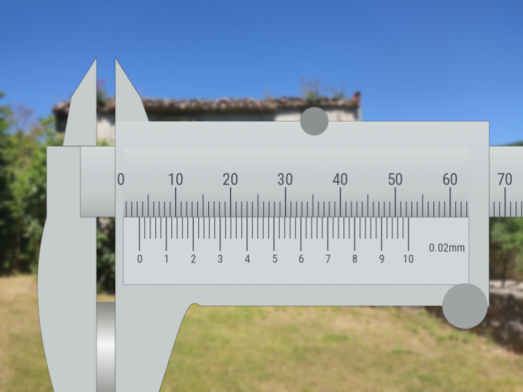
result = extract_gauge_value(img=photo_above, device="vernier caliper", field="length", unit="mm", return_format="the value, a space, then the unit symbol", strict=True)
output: 3.4 mm
